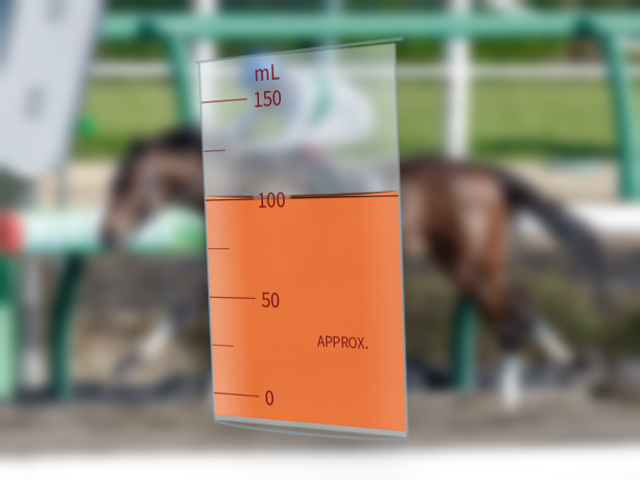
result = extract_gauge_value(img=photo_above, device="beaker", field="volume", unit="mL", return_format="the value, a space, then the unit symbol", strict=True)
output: 100 mL
